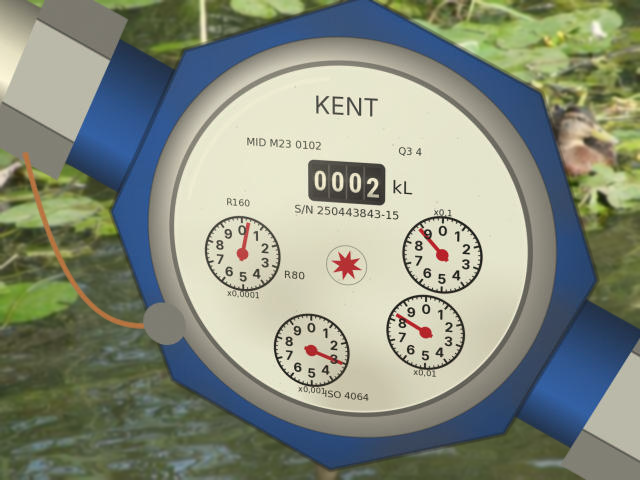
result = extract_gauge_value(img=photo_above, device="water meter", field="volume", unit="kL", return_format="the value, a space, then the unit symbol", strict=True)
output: 1.8830 kL
